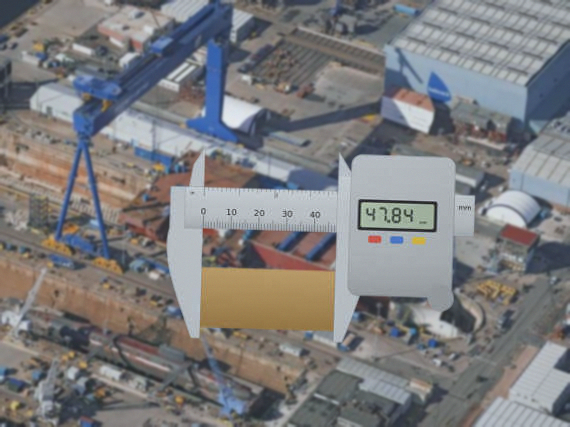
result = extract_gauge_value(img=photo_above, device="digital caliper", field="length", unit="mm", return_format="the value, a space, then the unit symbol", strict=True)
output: 47.84 mm
